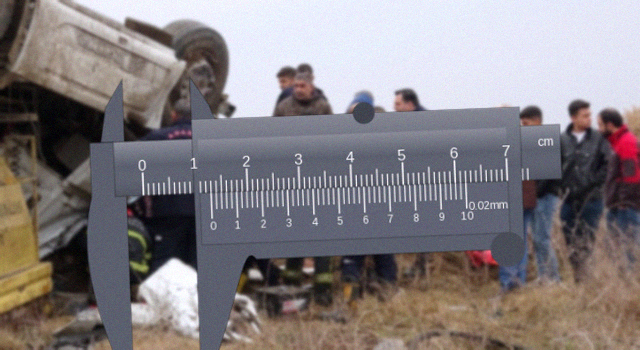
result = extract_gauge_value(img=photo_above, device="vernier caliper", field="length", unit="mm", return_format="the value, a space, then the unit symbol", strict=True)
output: 13.0 mm
